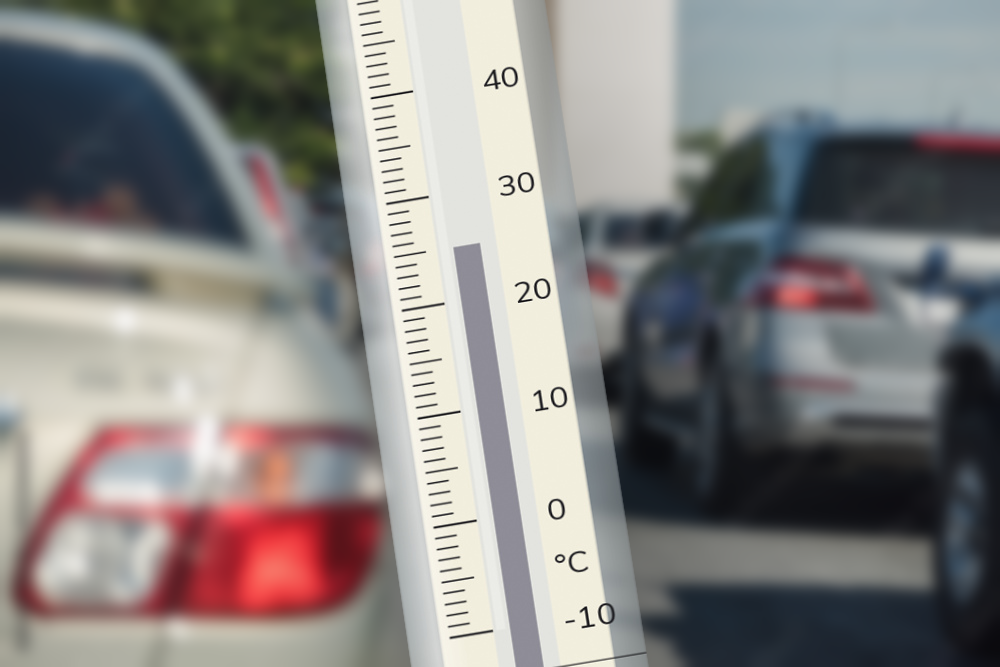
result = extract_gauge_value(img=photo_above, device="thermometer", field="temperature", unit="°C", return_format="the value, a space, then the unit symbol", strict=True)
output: 25 °C
